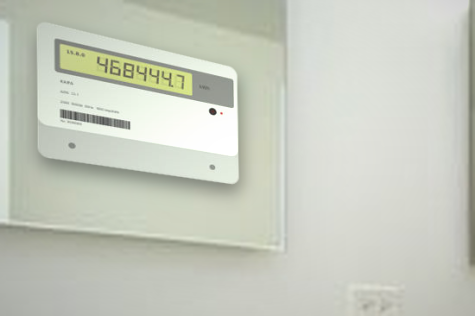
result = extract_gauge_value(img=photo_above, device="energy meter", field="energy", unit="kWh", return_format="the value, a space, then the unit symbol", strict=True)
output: 468444.7 kWh
